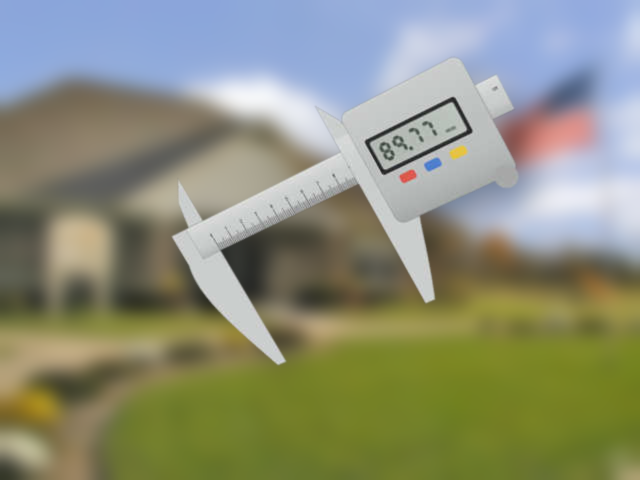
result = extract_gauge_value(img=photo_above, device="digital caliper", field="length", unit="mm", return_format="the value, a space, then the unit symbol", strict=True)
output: 89.77 mm
